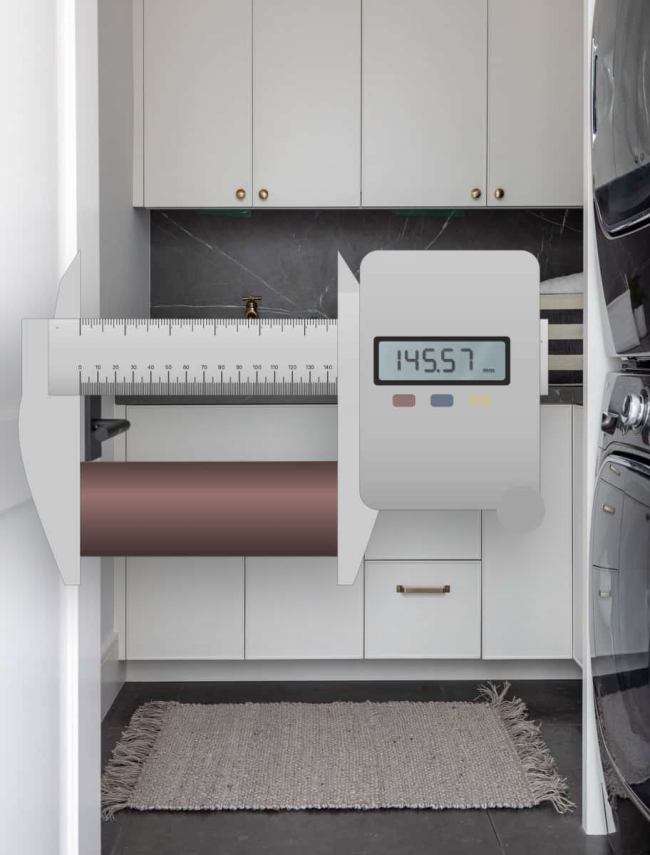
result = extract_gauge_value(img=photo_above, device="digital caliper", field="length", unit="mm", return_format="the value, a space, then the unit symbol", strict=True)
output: 145.57 mm
